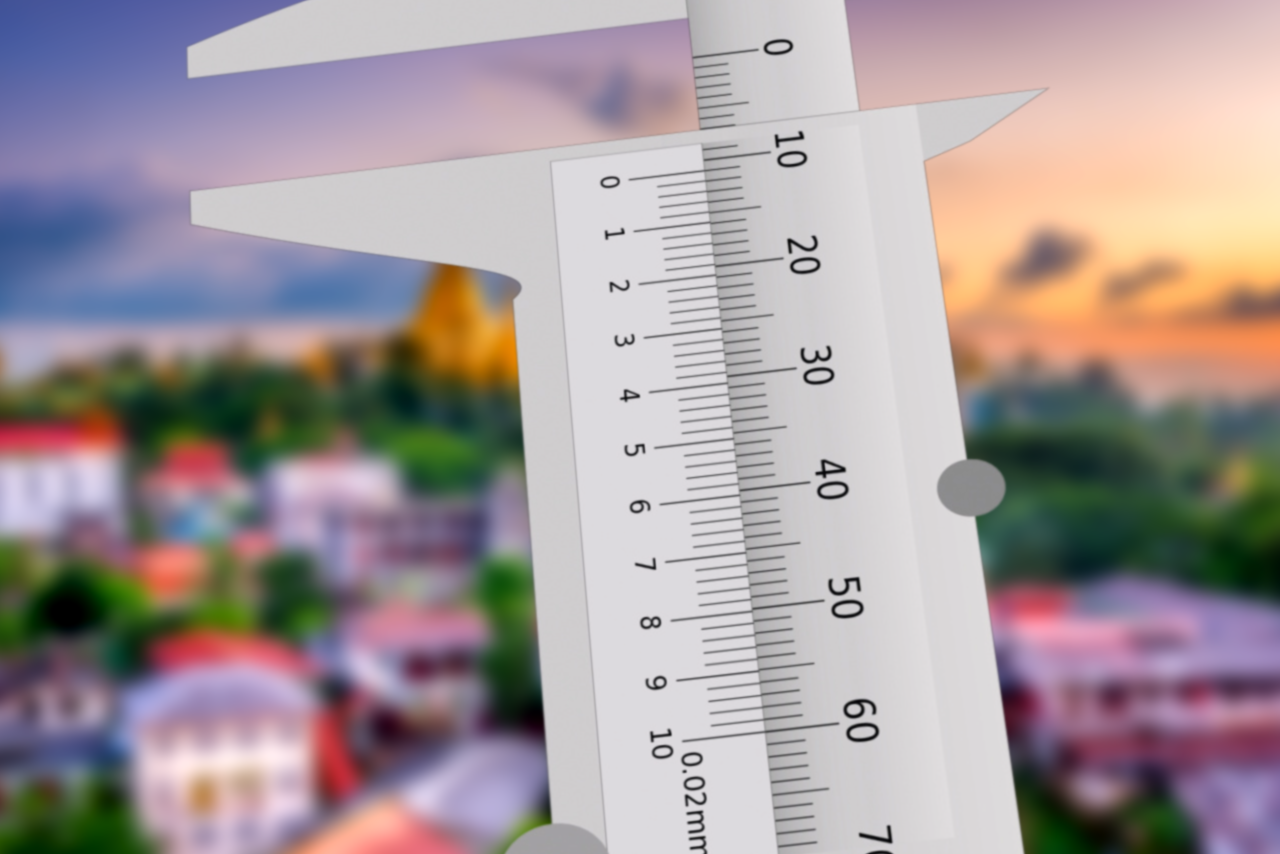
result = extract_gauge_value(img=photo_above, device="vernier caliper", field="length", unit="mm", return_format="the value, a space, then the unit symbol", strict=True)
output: 11.0 mm
